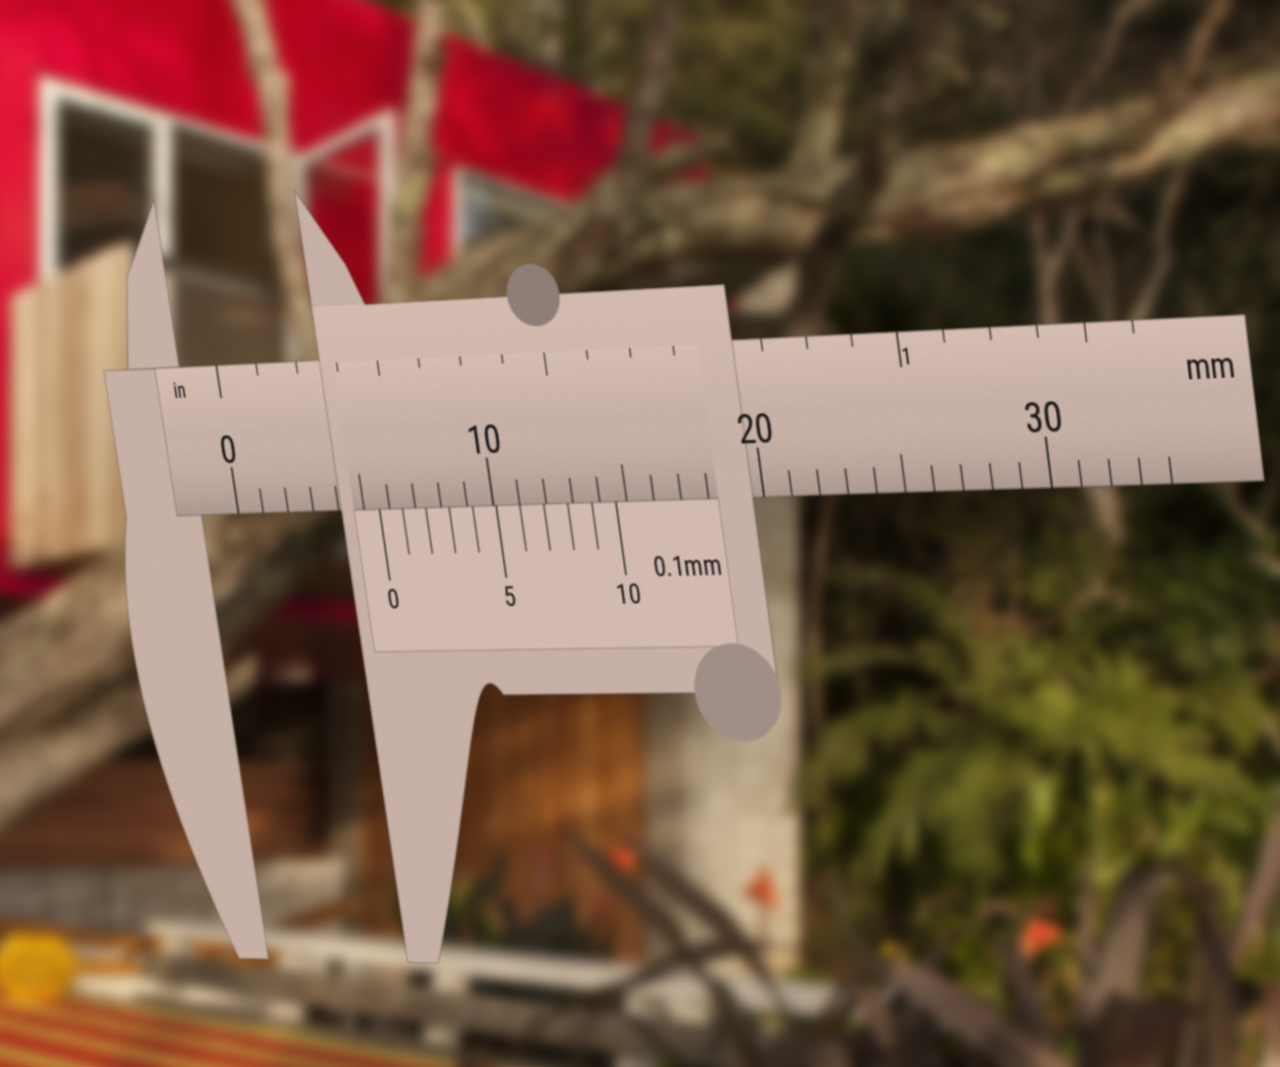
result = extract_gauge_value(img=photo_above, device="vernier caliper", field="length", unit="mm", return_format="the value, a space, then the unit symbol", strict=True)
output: 5.6 mm
